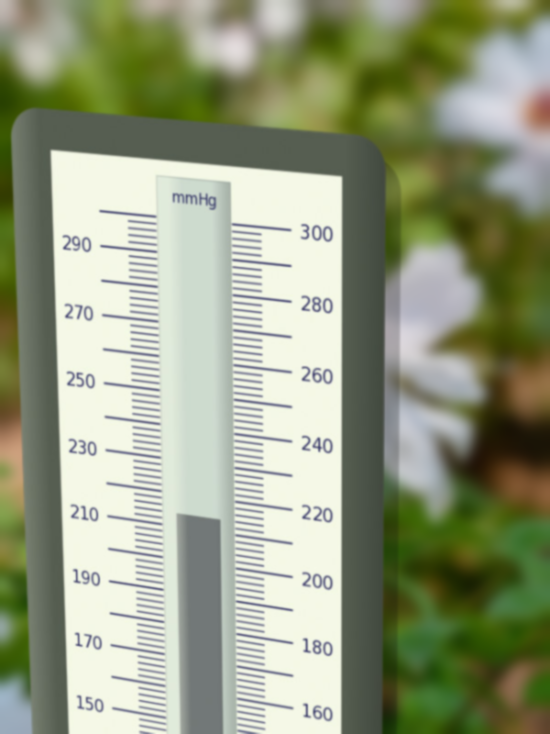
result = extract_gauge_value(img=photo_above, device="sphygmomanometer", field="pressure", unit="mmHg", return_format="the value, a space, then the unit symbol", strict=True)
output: 214 mmHg
